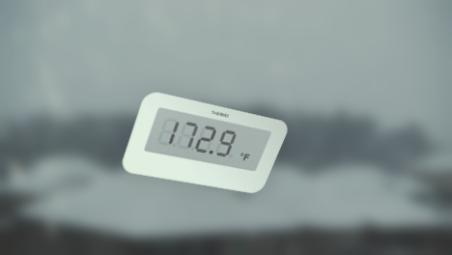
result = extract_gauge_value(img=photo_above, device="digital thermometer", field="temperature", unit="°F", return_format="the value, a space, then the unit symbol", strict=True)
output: 172.9 °F
